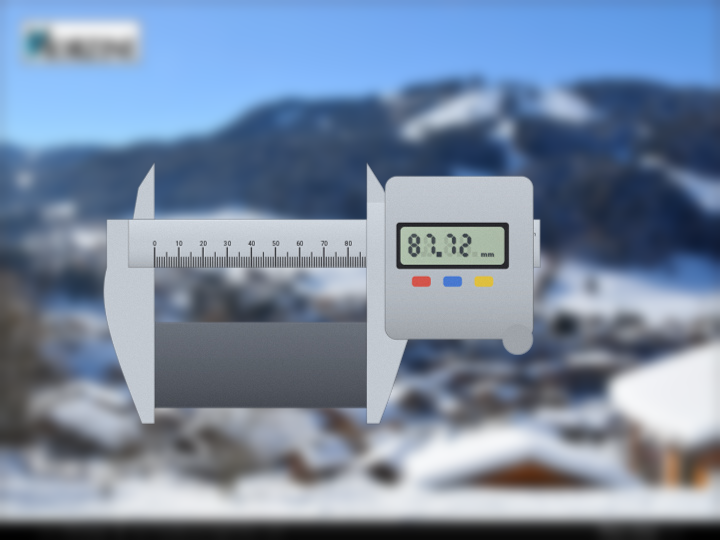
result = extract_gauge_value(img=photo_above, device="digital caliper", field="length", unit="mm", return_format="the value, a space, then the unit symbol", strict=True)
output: 87.72 mm
